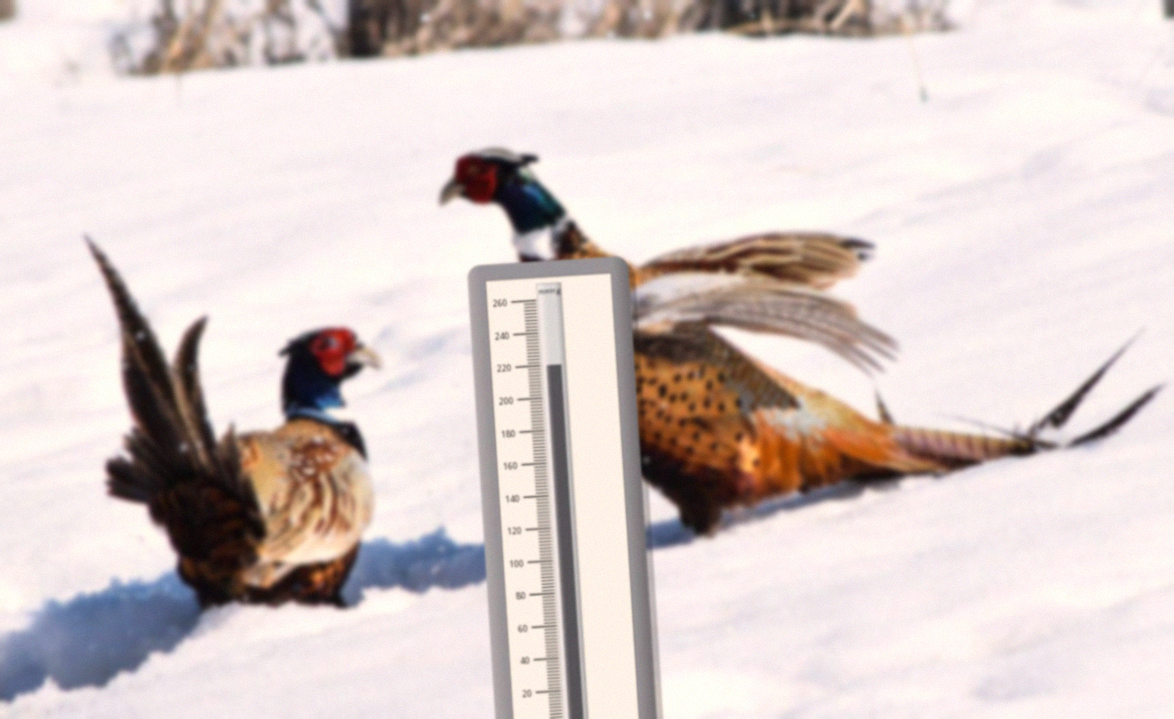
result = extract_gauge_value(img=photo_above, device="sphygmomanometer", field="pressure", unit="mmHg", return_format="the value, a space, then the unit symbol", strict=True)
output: 220 mmHg
